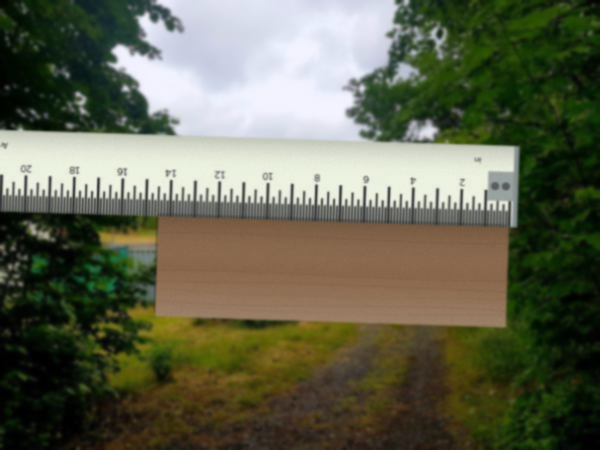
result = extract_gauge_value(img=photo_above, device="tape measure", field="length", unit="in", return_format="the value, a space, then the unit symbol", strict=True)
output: 14.5 in
